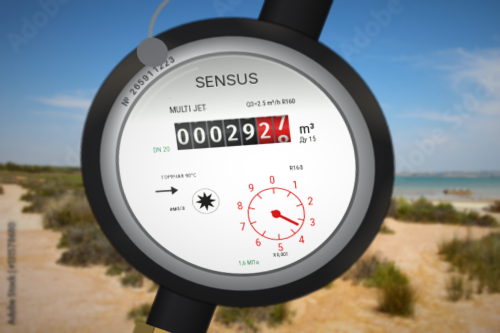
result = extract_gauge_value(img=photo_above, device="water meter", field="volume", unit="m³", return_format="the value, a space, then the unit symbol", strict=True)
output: 29.273 m³
